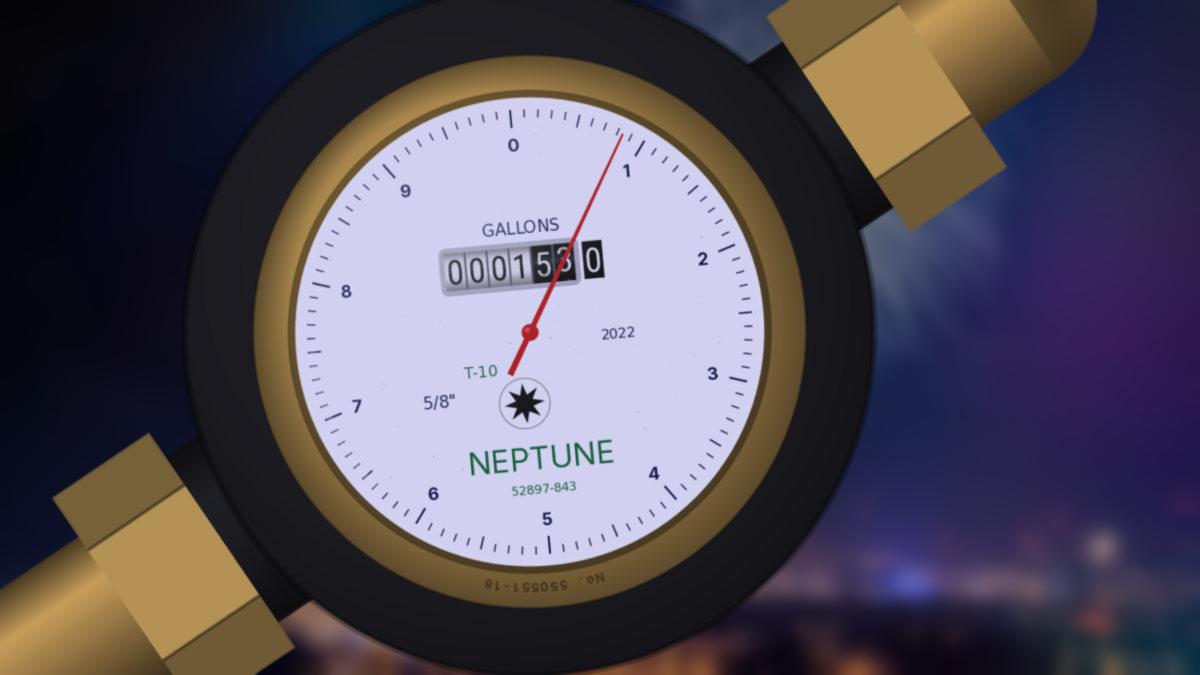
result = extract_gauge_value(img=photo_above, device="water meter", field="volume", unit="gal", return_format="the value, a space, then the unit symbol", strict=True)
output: 1530.8 gal
